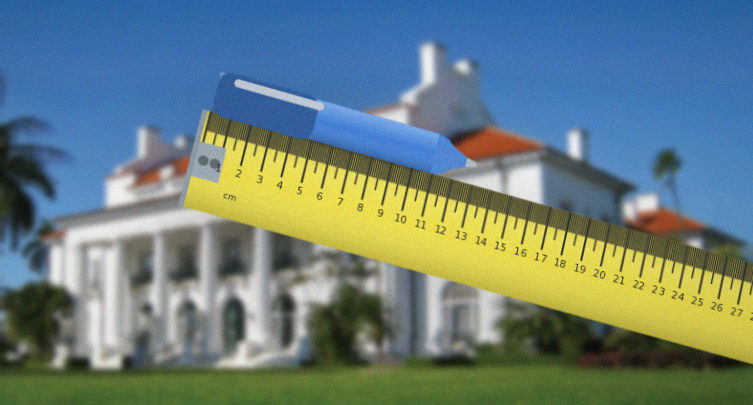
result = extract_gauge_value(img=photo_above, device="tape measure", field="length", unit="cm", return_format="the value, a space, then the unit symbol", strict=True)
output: 13 cm
